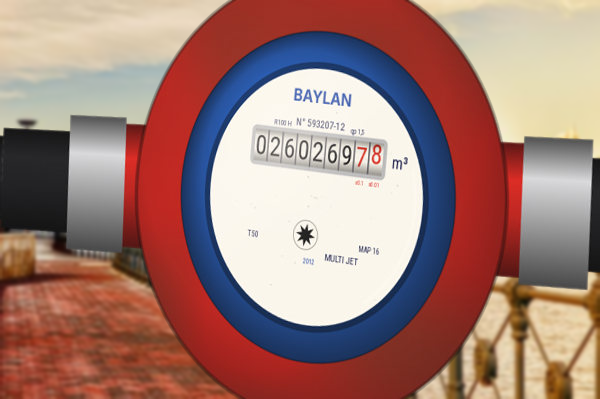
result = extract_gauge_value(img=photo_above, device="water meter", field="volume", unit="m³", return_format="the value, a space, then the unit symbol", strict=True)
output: 260269.78 m³
